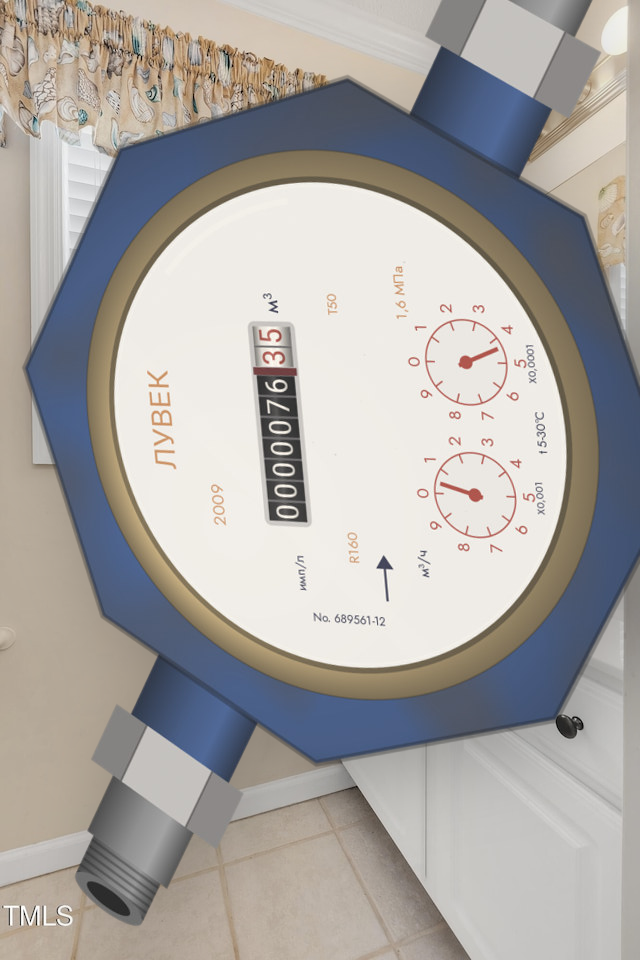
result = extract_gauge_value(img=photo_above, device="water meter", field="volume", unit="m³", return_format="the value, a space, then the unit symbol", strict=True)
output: 76.3504 m³
